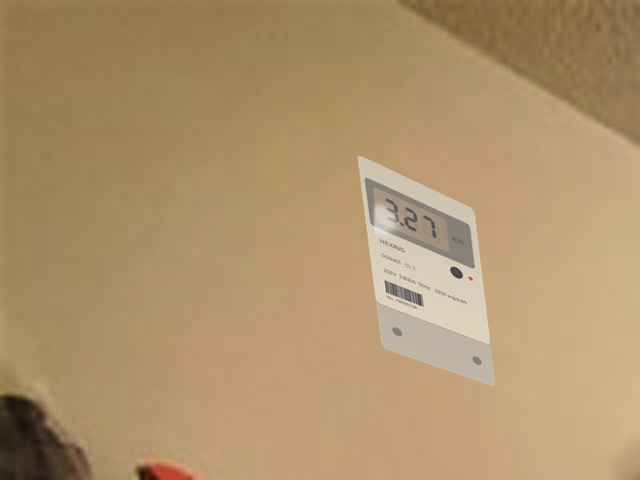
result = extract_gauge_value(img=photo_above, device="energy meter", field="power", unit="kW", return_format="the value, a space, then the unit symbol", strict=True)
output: 3.27 kW
